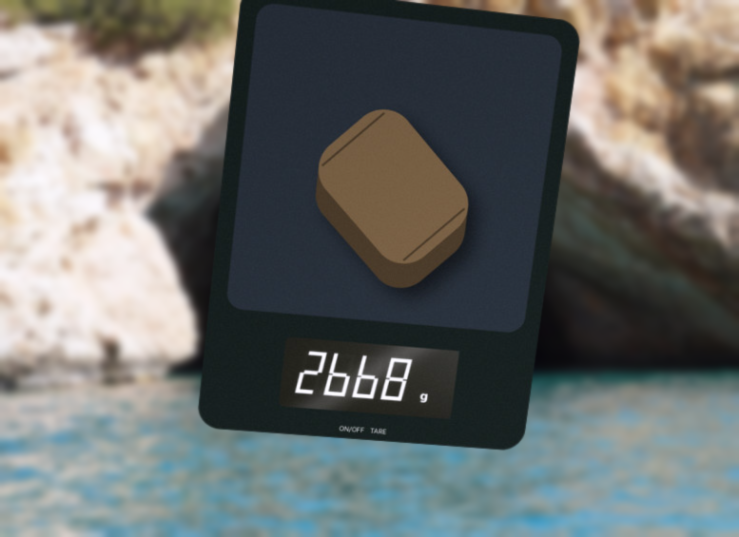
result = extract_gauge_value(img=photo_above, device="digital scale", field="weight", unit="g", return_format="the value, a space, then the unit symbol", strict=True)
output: 2668 g
